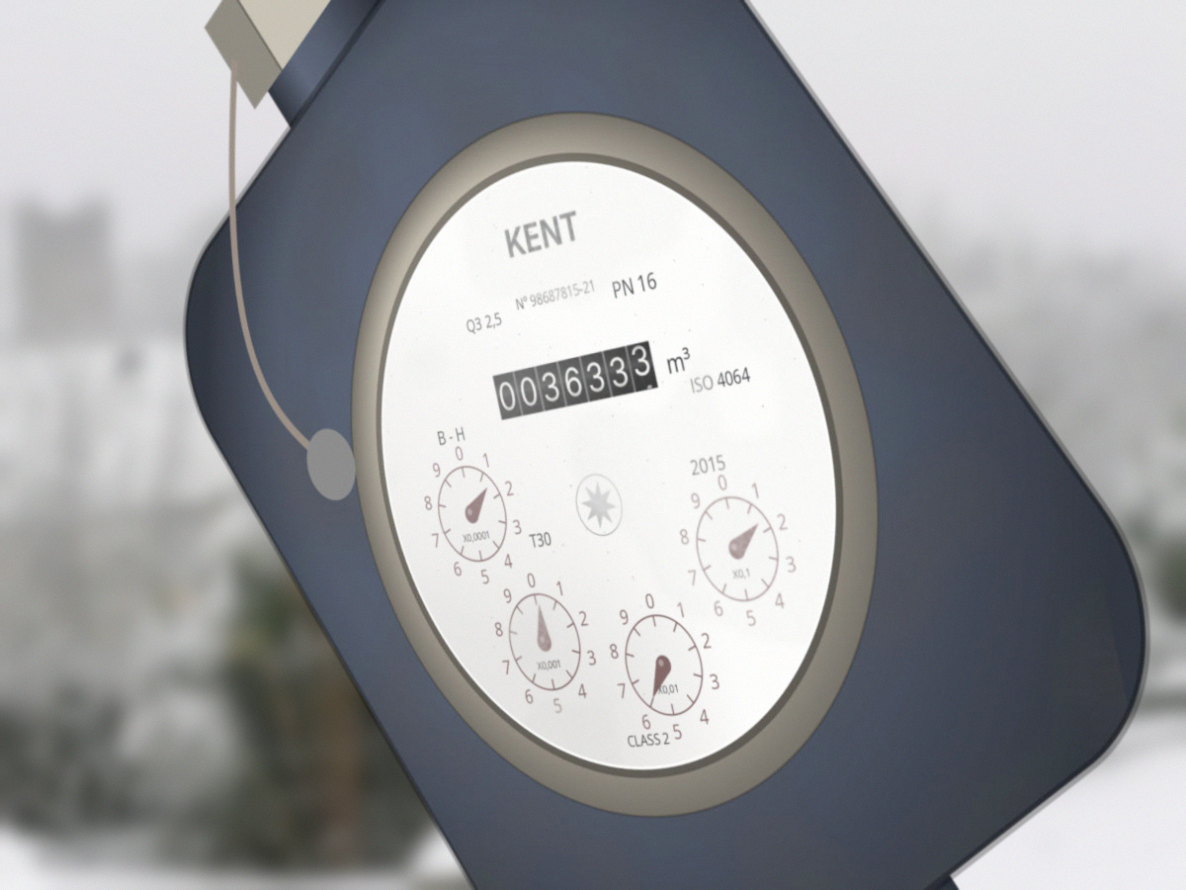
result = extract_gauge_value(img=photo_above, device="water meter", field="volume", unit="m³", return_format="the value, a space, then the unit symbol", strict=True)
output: 36333.1601 m³
